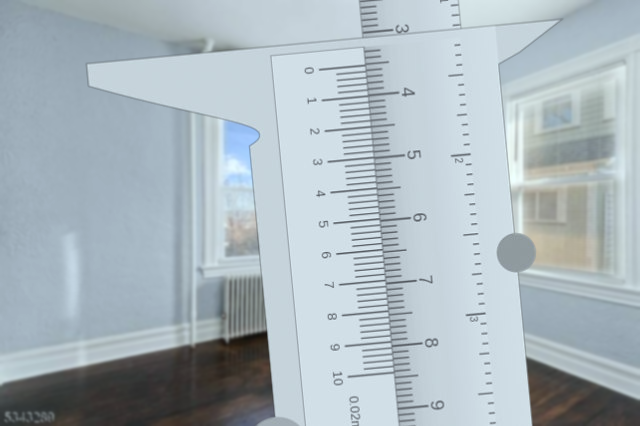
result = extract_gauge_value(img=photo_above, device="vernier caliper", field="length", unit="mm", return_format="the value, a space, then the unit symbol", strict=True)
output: 35.2 mm
